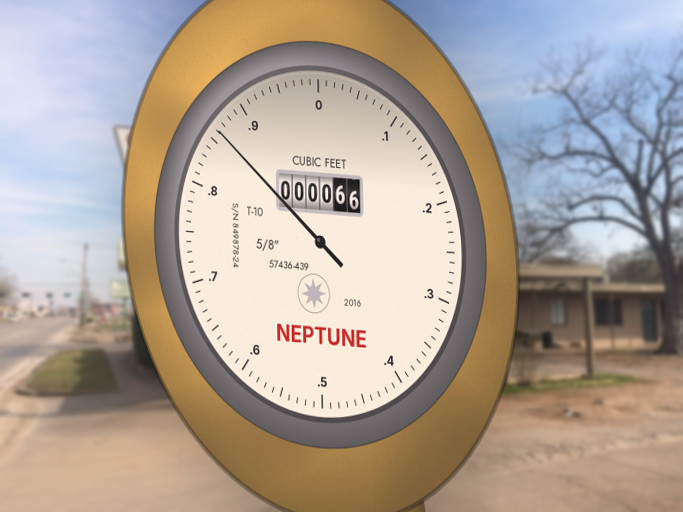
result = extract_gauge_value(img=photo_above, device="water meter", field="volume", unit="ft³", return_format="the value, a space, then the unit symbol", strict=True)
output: 65.86 ft³
